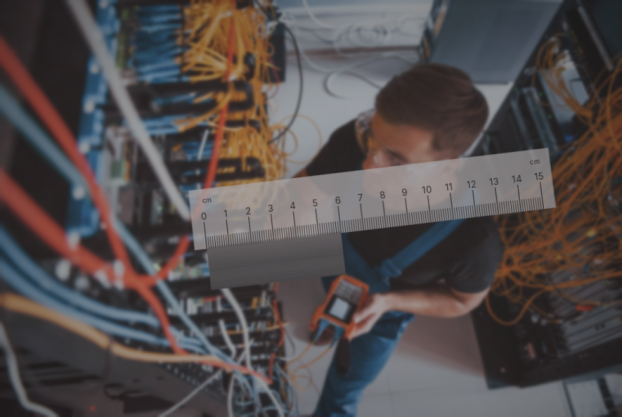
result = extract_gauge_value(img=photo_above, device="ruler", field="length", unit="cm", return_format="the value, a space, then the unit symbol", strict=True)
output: 6 cm
